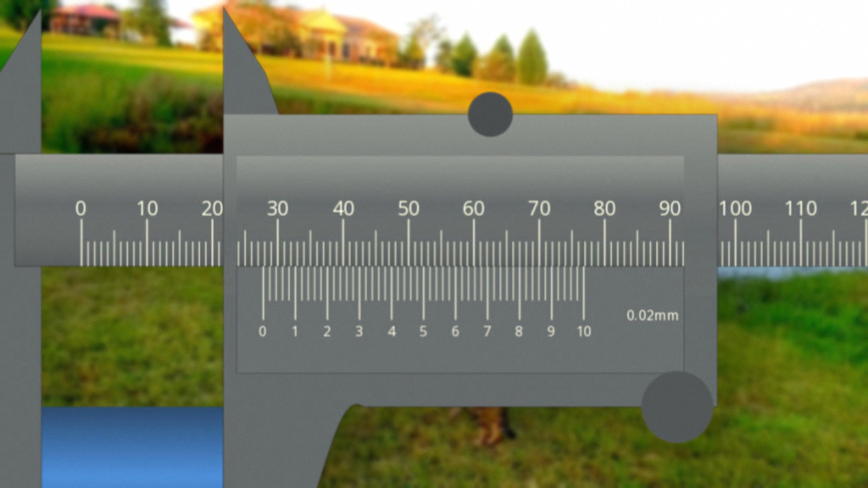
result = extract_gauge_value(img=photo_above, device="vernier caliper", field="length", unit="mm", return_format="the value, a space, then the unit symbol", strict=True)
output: 27.8 mm
